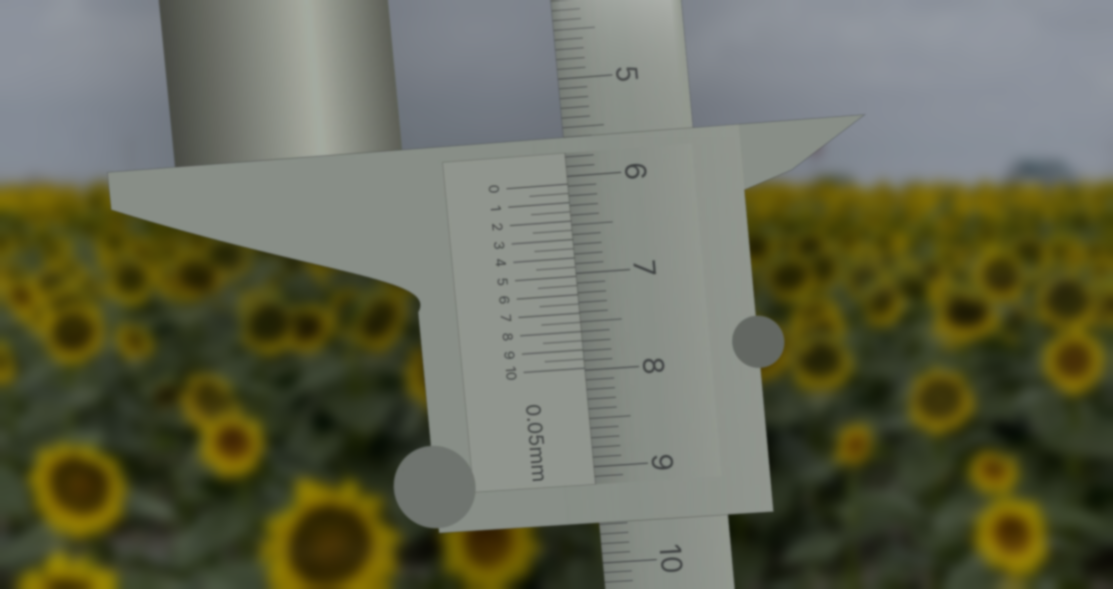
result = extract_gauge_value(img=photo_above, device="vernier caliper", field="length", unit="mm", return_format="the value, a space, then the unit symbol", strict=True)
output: 60.8 mm
